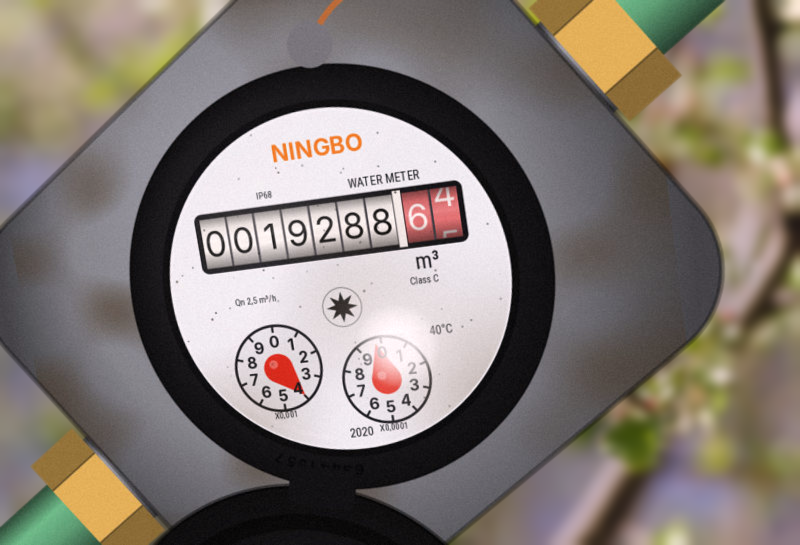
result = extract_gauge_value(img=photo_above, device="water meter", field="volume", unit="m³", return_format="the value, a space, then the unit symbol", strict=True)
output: 19288.6439 m³
